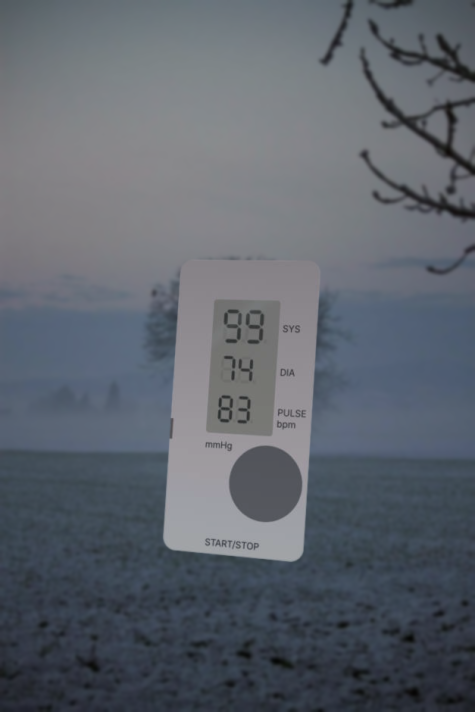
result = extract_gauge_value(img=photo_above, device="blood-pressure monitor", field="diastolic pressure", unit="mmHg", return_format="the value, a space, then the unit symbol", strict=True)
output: 74 mmHg
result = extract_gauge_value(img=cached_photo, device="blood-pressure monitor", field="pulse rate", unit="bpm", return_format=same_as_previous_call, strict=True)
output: 83 bpm
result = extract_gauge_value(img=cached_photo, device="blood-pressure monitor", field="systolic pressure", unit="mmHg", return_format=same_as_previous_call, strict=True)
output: 99 mmHg
